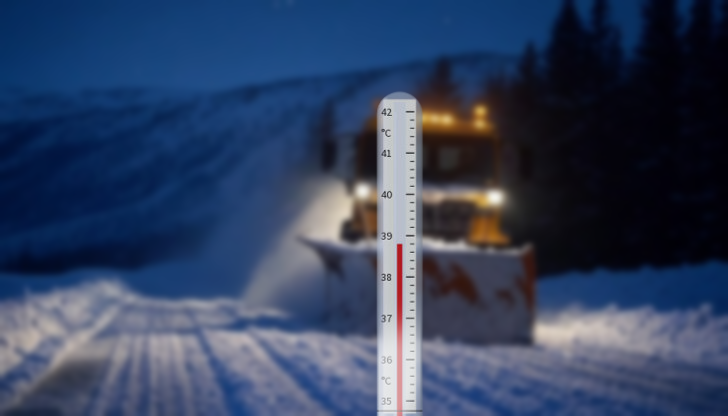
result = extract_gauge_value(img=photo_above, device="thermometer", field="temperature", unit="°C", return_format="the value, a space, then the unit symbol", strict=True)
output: 38.8 °C
